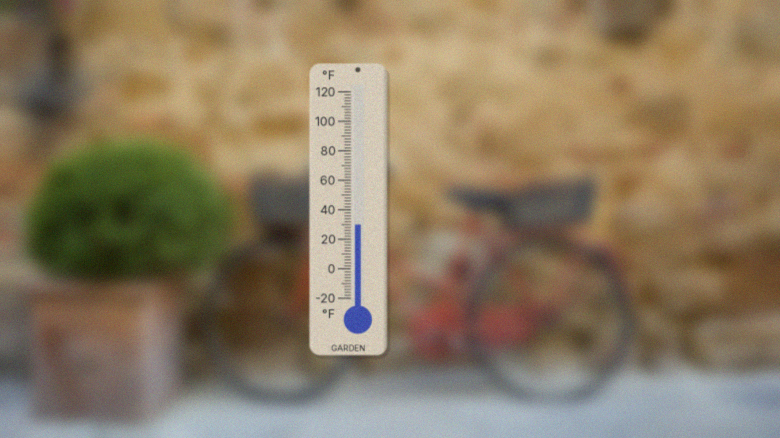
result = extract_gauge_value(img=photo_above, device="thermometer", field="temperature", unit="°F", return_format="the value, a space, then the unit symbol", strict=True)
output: 30 °F
